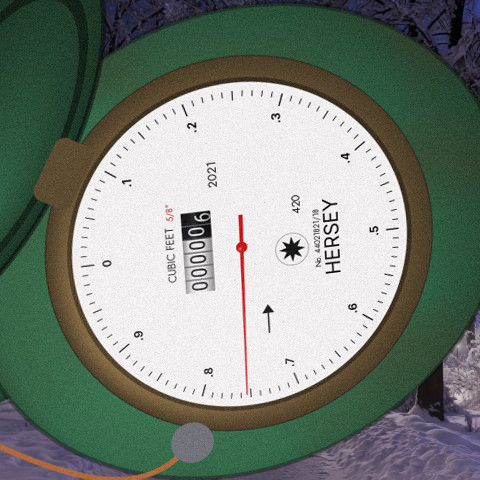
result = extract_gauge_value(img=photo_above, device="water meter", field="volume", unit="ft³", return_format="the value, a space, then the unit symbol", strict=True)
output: 5.75 ft³
